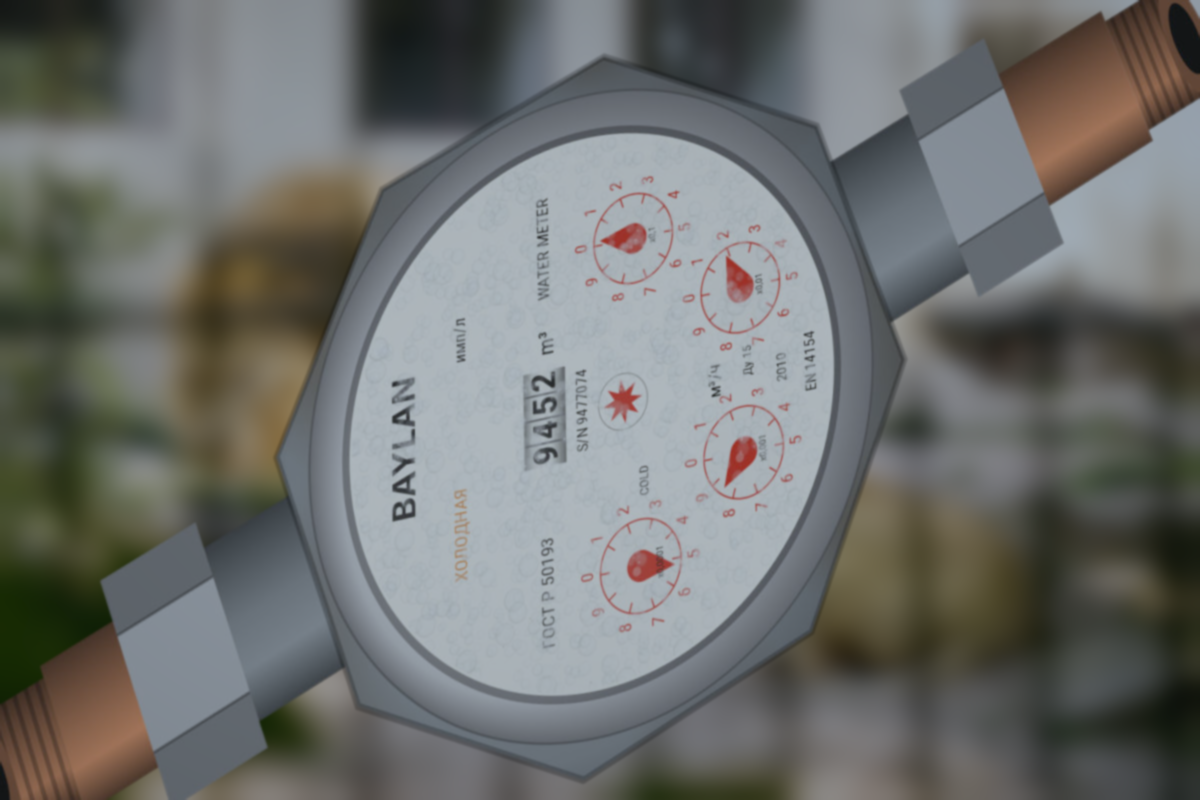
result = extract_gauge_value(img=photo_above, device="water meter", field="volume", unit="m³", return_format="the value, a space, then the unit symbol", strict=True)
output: 9452.0185 m³
